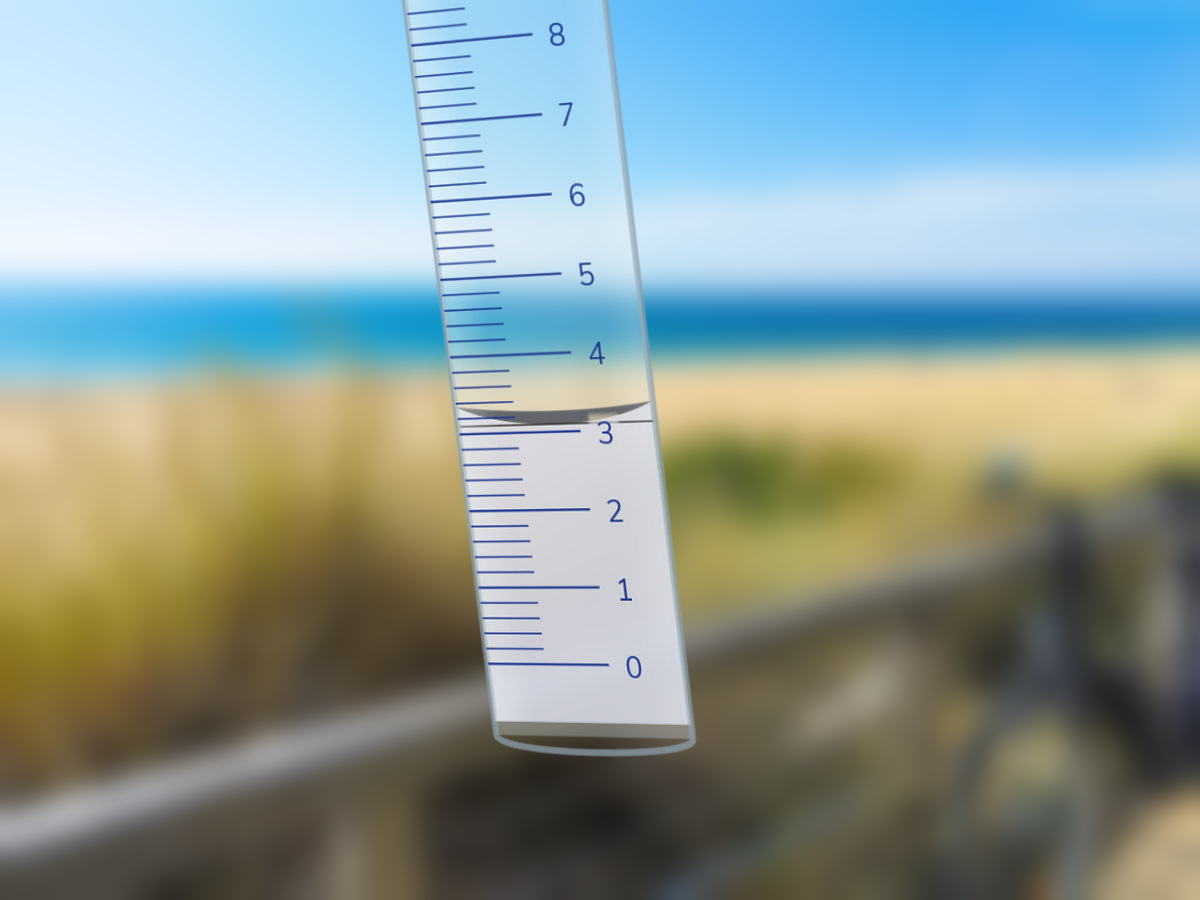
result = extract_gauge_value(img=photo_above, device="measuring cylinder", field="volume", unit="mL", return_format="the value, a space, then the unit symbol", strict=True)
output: 3.1 mL
